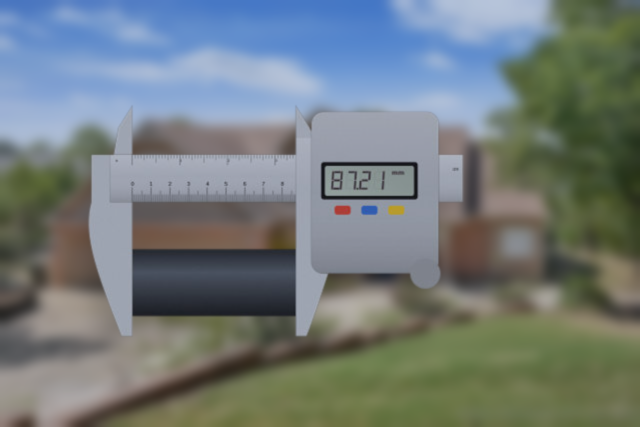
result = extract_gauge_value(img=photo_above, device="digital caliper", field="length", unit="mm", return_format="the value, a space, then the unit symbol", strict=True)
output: 87.21 mm
